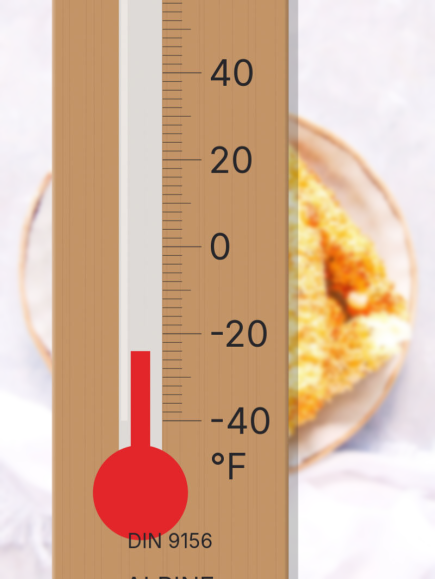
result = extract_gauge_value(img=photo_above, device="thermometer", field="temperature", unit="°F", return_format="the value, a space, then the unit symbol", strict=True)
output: -24 °F
